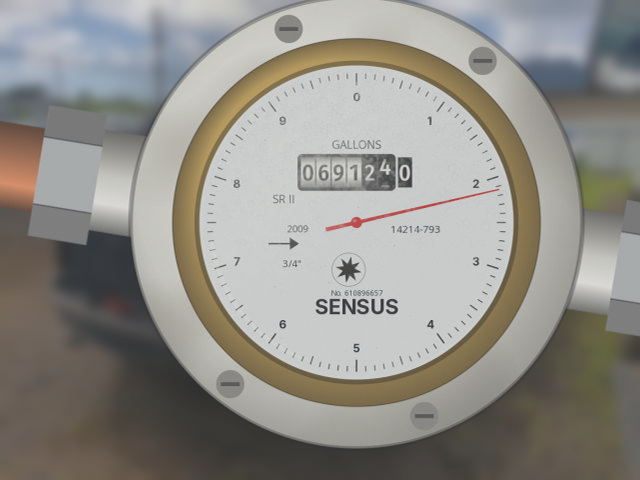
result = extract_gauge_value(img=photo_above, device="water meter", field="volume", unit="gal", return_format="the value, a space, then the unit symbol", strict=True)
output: 691242.1 gal
